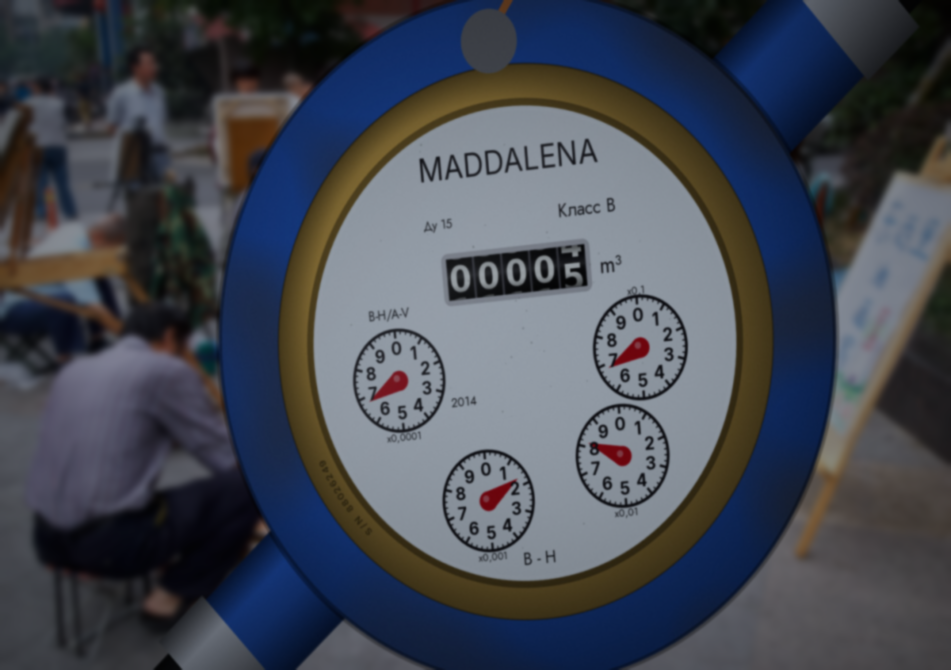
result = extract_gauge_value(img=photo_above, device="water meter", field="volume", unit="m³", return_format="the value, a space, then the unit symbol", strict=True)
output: 4.6816 m³
